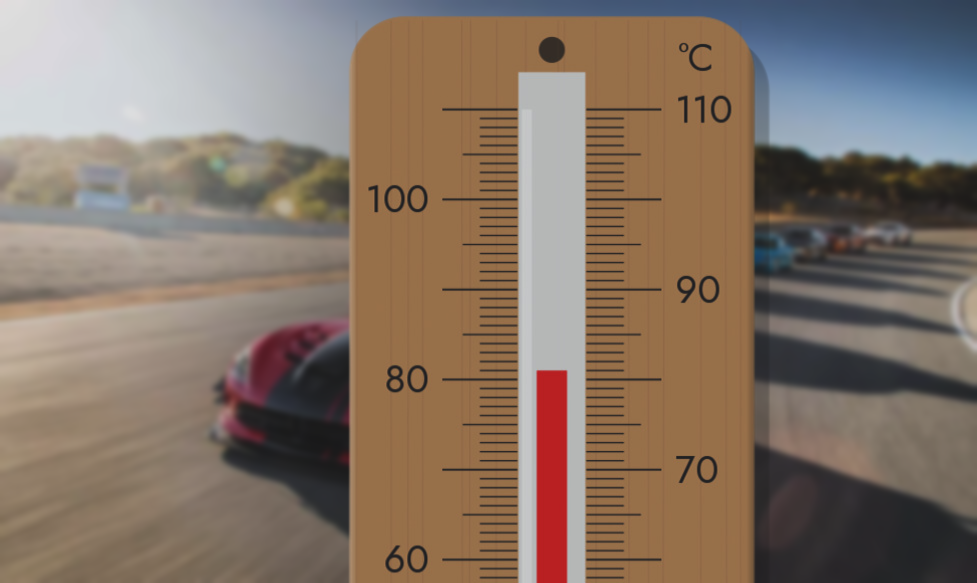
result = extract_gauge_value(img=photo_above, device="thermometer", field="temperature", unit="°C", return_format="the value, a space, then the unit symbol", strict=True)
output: 81 °C
